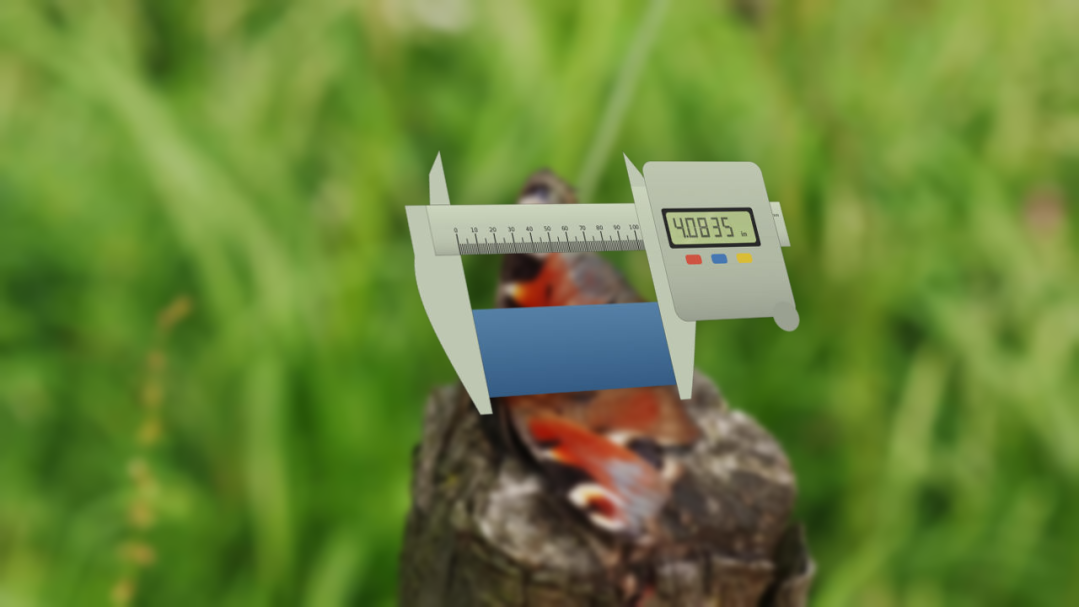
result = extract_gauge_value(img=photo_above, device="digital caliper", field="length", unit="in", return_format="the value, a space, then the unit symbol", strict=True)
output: 4.0835 in
